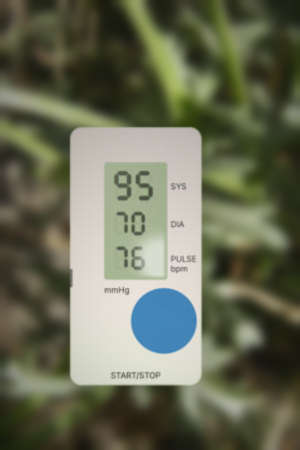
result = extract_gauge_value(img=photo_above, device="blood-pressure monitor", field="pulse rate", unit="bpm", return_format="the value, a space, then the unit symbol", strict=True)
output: 76 bpm
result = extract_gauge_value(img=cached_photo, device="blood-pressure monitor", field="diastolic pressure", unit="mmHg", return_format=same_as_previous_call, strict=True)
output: 70 mmHg
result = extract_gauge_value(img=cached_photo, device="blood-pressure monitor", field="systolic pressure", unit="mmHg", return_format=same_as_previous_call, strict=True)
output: 95 mmHg
